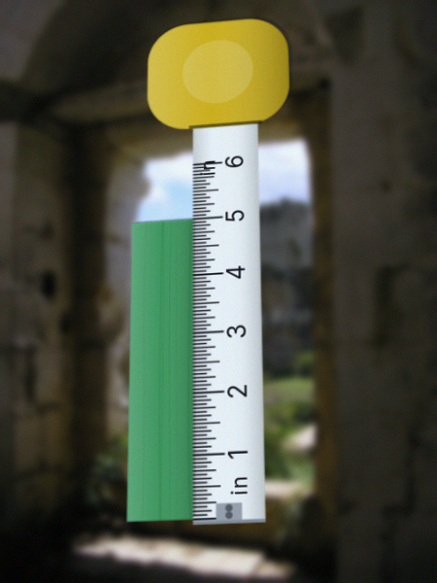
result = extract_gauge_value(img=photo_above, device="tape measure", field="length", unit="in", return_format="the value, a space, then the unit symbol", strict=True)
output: 5 in
